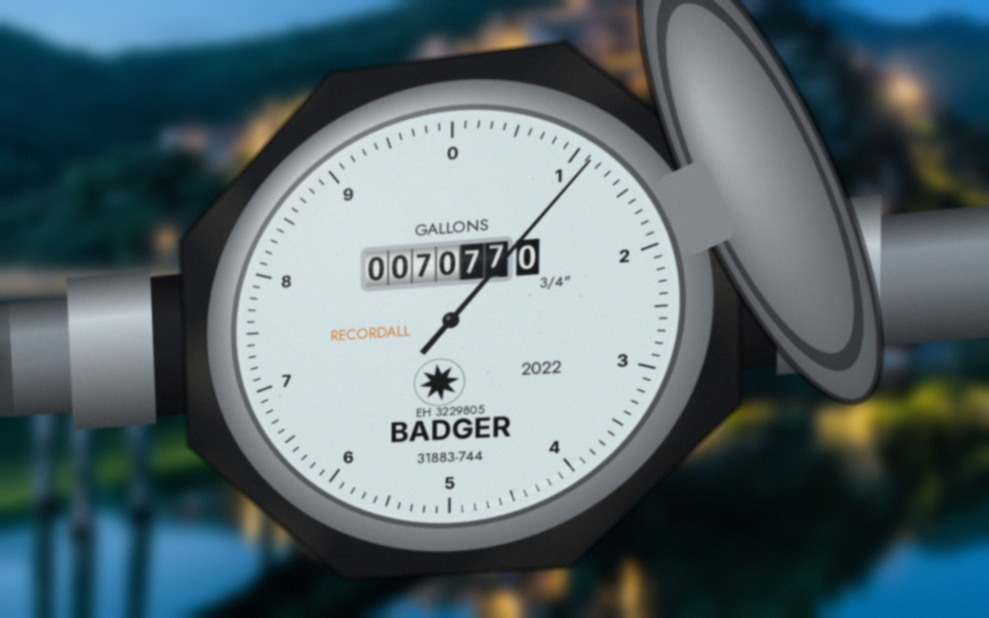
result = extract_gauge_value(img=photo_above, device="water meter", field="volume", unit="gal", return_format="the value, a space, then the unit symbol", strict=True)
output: 70771.1 gal
